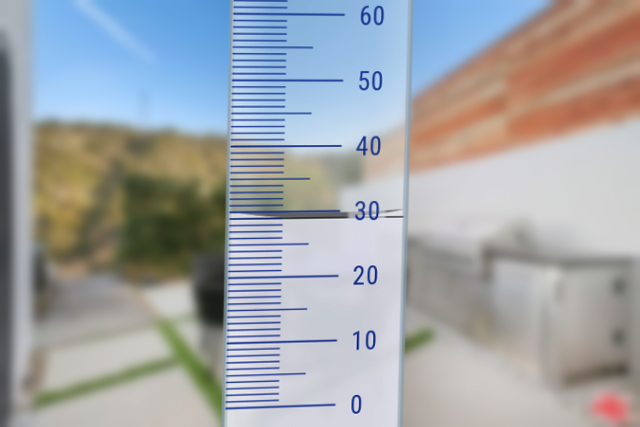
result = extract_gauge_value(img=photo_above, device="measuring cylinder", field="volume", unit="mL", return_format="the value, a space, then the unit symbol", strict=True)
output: 29 mL
